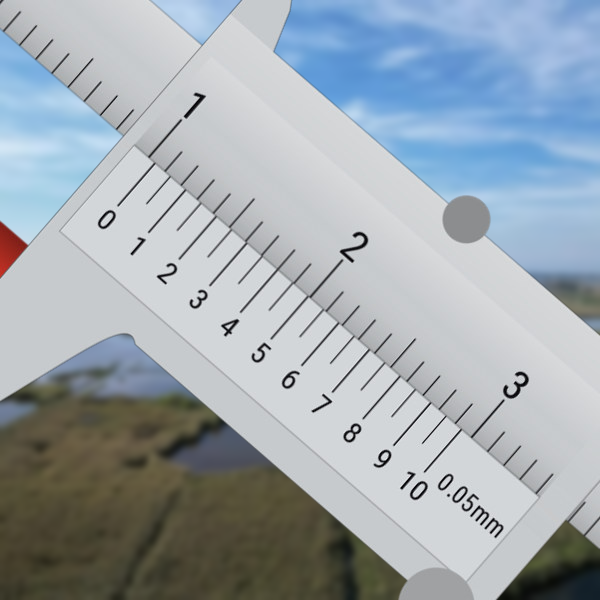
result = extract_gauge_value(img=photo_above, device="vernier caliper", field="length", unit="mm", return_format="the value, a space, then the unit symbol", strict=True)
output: 10.4 mm
